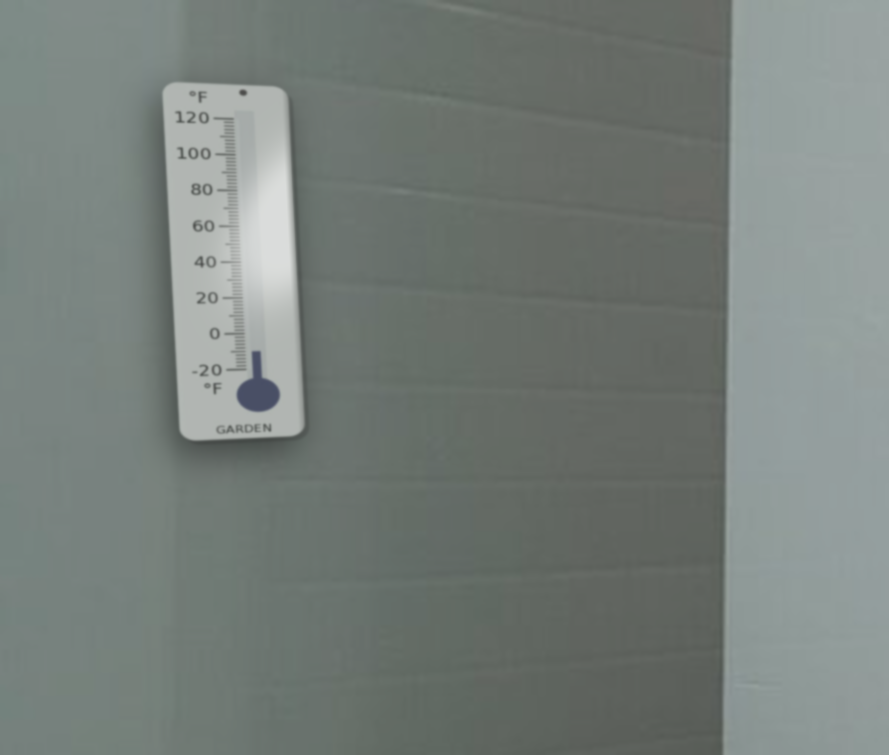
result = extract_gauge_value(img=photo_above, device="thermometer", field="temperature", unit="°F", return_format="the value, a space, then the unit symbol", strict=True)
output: -10 °F
